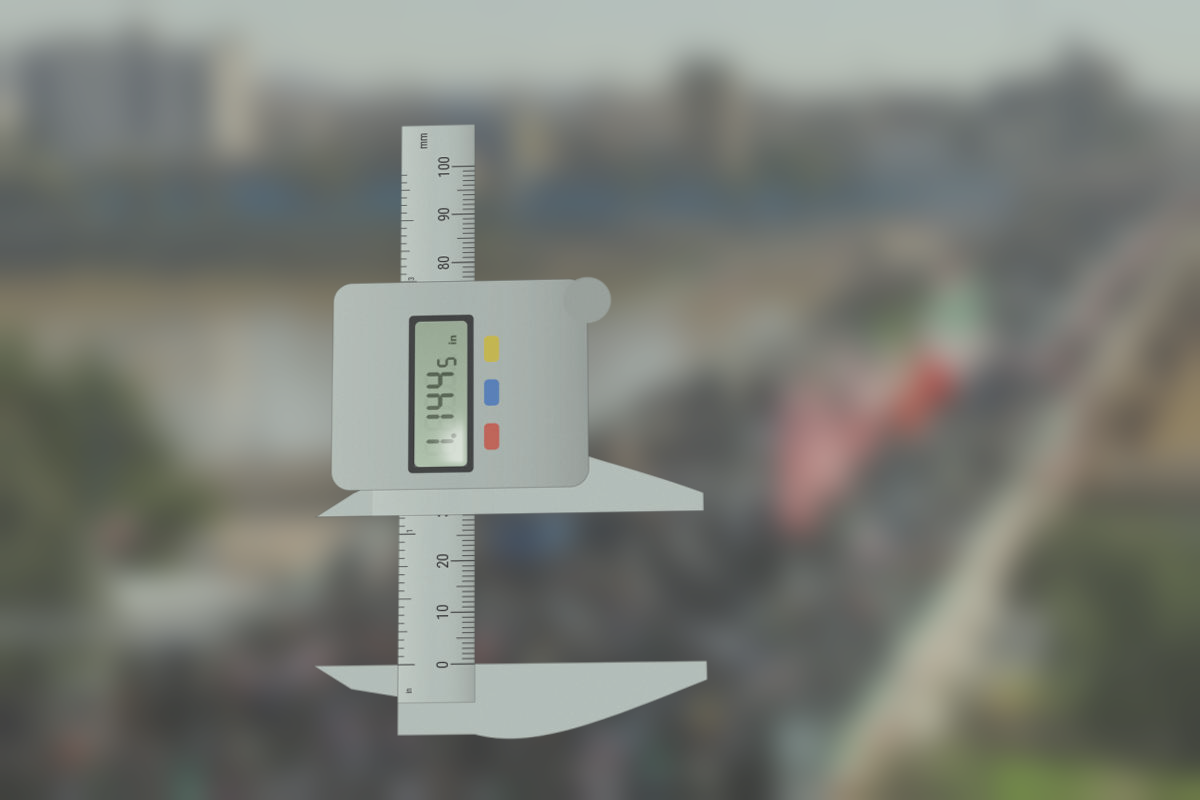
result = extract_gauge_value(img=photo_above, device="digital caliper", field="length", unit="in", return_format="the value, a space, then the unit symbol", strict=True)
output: 1.1445 in
